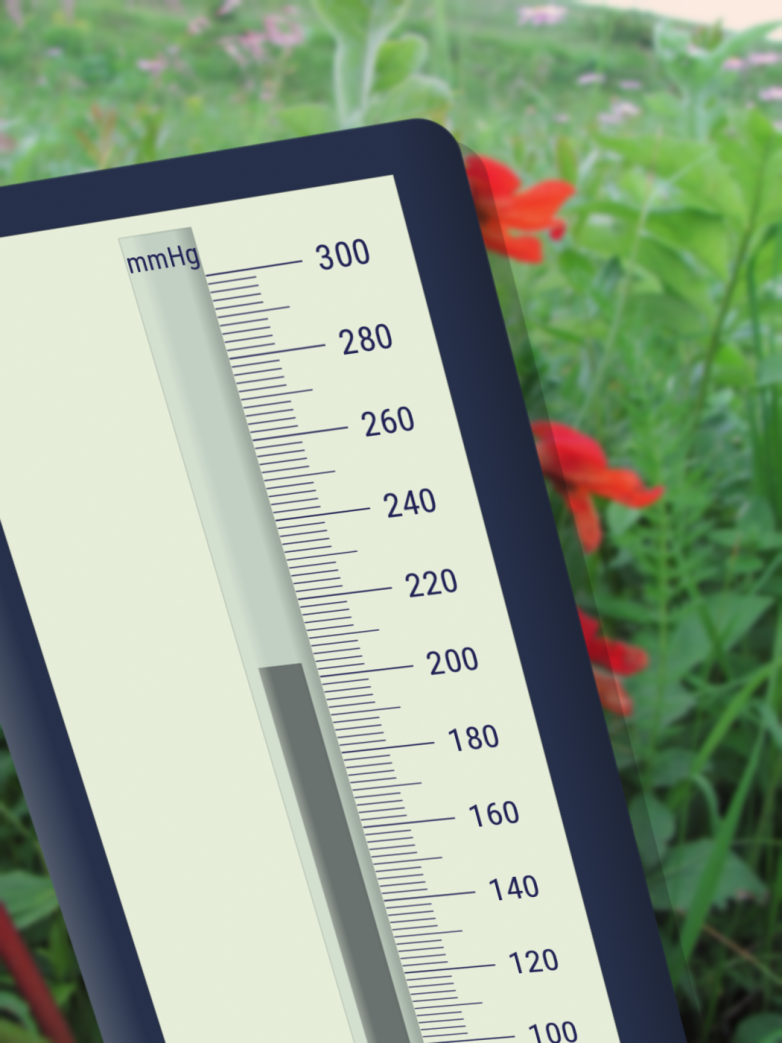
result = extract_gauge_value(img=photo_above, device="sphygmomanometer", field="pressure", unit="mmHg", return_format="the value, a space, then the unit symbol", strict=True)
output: 204 mmHg
